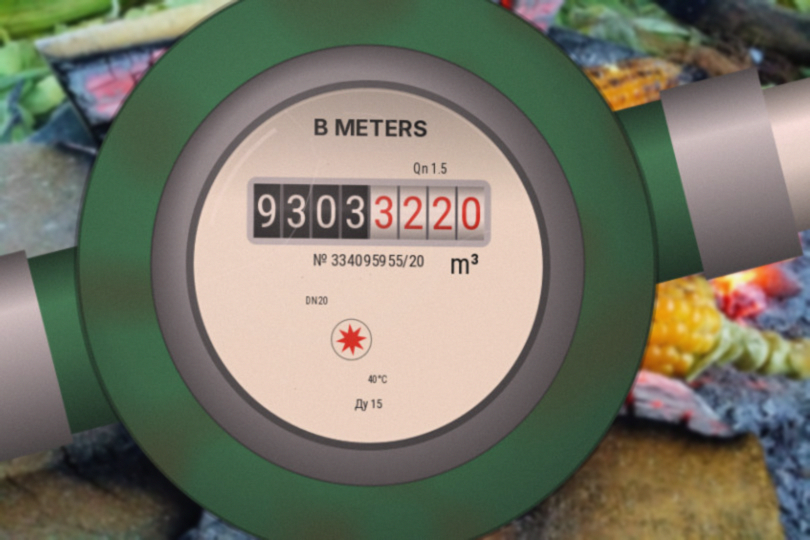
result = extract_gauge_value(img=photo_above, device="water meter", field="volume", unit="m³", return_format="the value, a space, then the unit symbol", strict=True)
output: 9303.3220 m³
